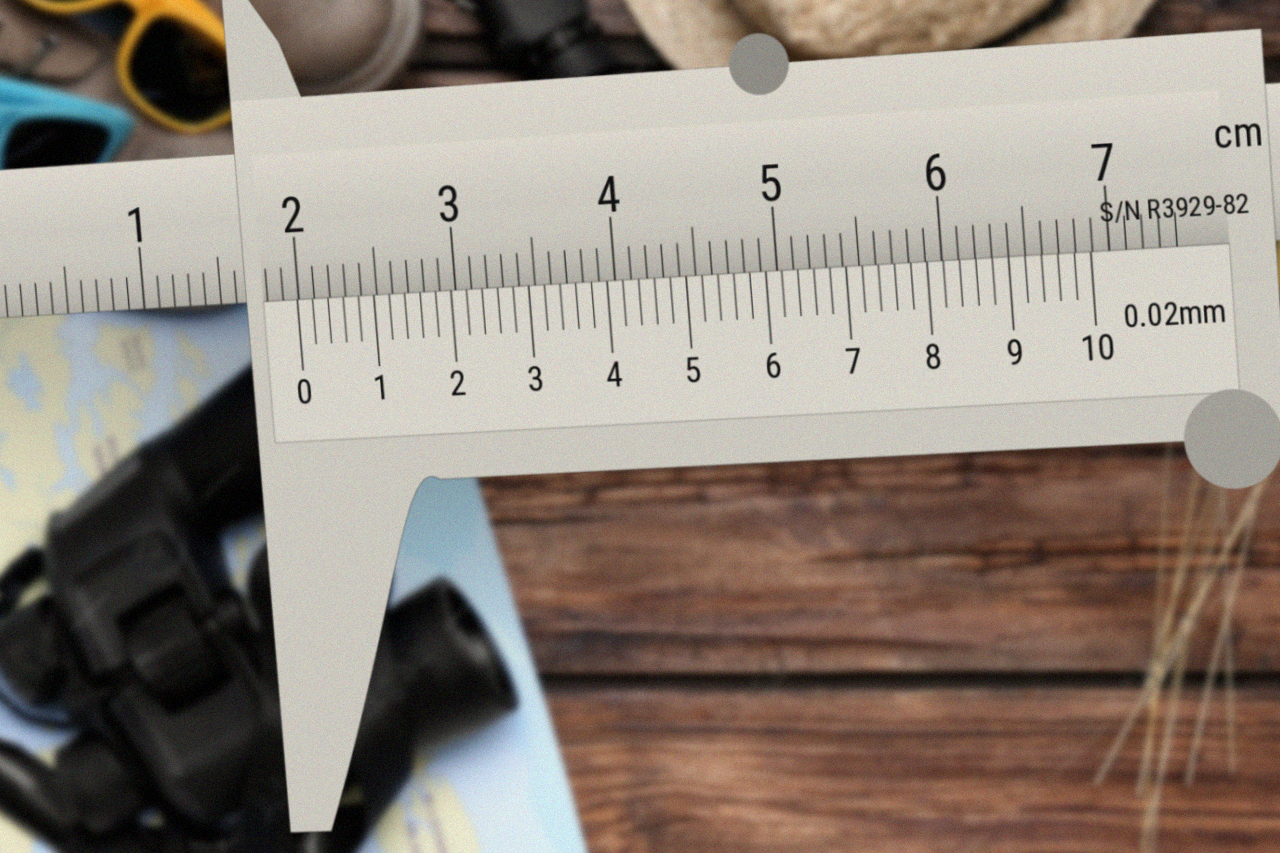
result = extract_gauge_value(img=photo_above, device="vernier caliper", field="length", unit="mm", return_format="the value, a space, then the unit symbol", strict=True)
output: 19.9 mm
